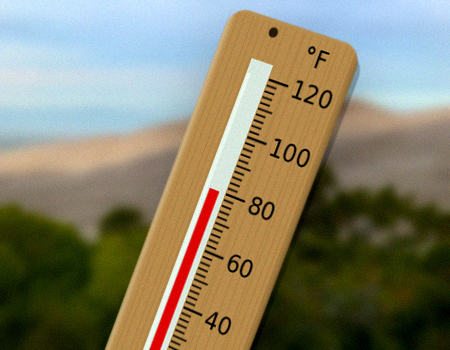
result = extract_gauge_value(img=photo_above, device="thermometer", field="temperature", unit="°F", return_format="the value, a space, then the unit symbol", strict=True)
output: 80 °F
